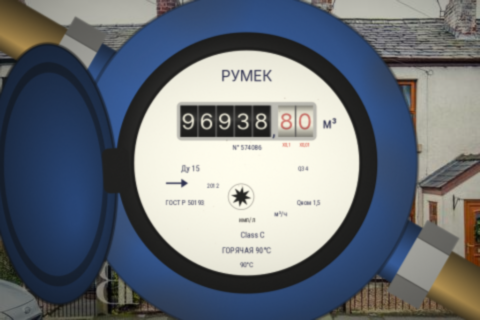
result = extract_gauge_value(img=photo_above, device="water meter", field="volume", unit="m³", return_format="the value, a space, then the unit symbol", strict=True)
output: 96938.80 m³
